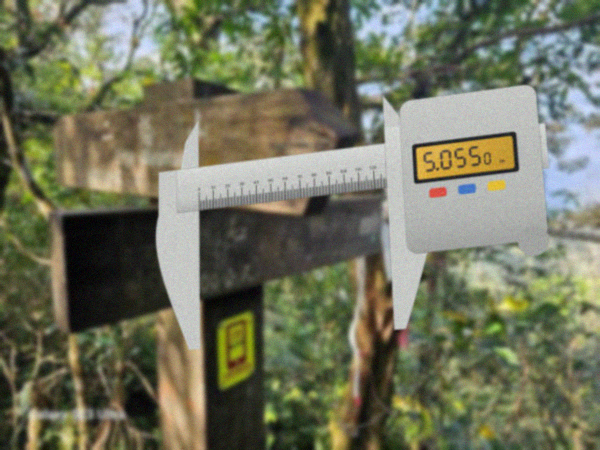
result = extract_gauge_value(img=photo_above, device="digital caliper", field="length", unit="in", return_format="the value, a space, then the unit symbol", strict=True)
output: 5.0550 in
